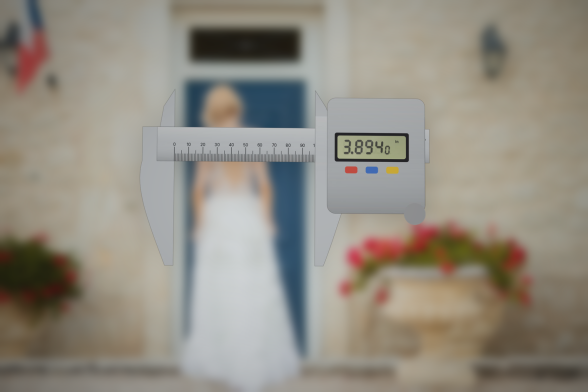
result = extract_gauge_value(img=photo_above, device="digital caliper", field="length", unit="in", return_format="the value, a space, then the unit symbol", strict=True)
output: 3.8940 in
